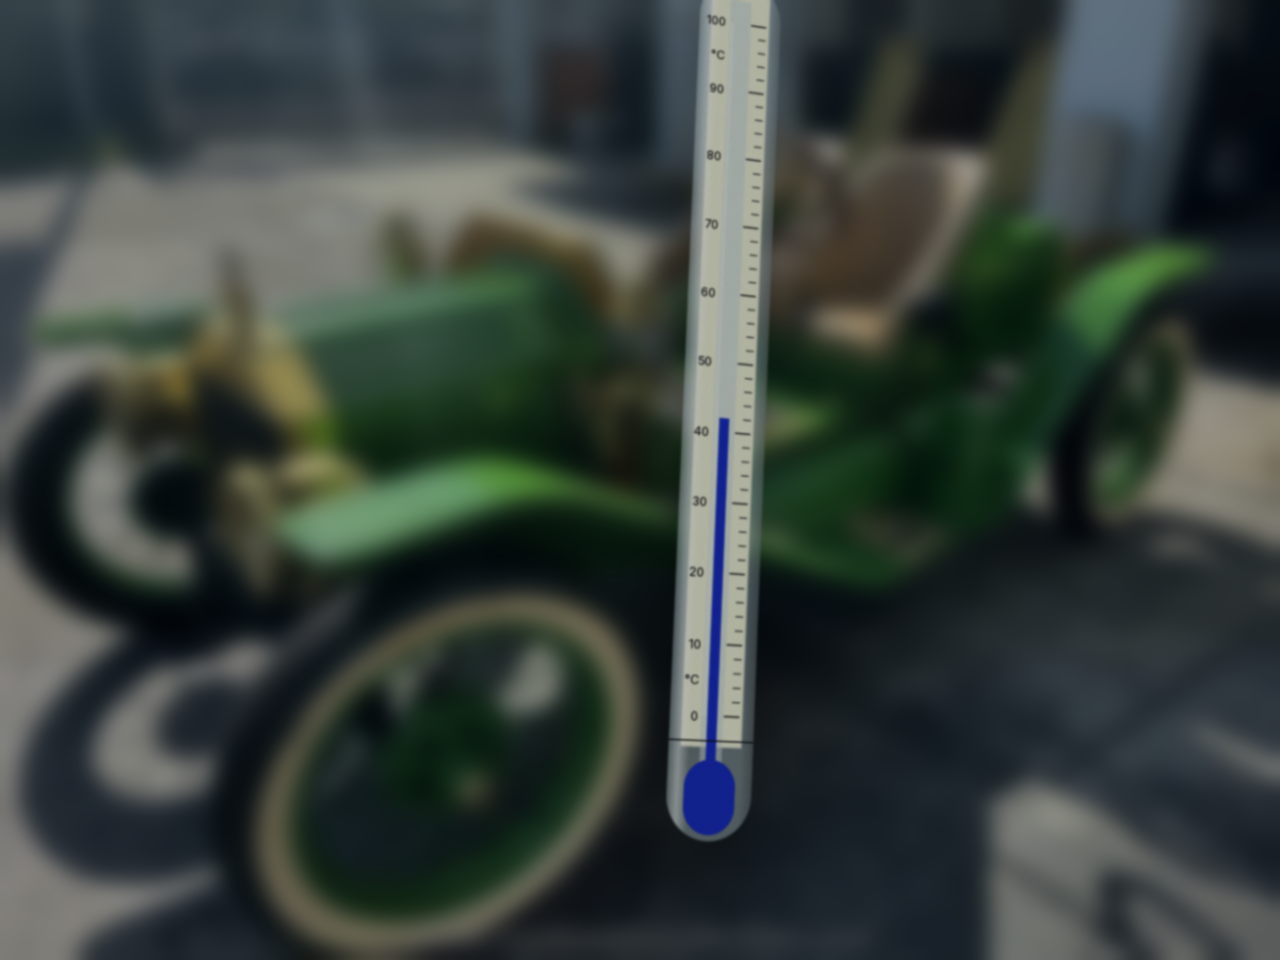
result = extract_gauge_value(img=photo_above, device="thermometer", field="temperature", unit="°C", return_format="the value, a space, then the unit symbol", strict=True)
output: 42 °C
